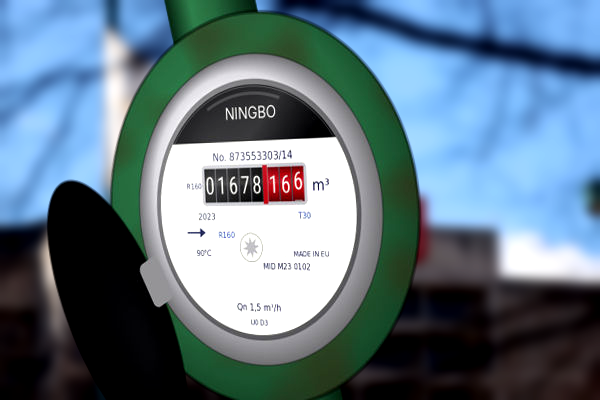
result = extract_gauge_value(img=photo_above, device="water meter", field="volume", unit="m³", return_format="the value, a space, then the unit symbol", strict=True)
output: 1678.166 m³
